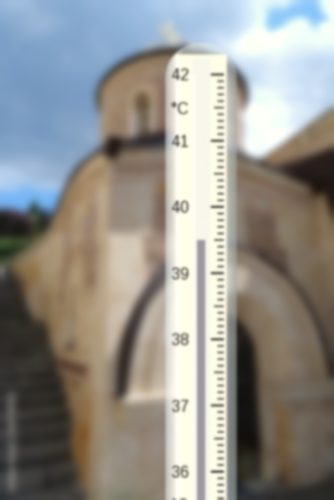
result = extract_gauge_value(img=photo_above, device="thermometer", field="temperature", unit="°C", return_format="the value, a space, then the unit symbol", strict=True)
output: 39.5 °C
